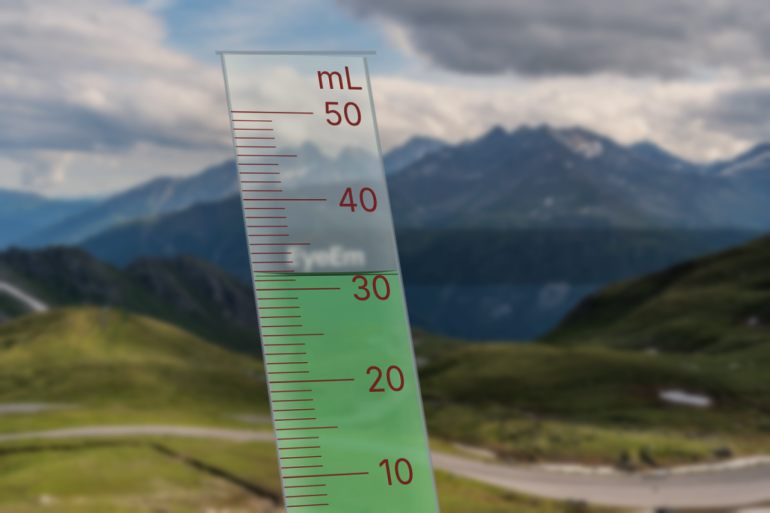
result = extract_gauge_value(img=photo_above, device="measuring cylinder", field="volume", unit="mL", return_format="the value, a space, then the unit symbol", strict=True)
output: 31.5 mL
